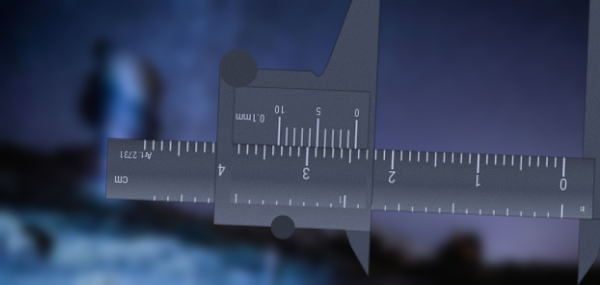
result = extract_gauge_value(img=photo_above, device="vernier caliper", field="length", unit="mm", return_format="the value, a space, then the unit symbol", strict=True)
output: 24.4 mm
